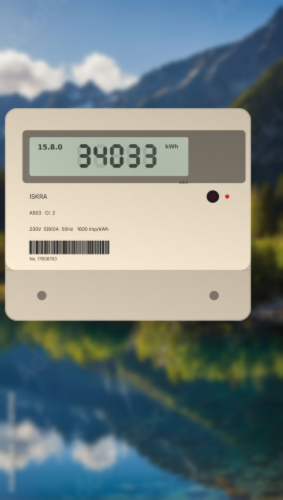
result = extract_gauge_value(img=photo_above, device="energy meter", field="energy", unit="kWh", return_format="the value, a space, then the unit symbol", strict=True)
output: 34033 kWh
